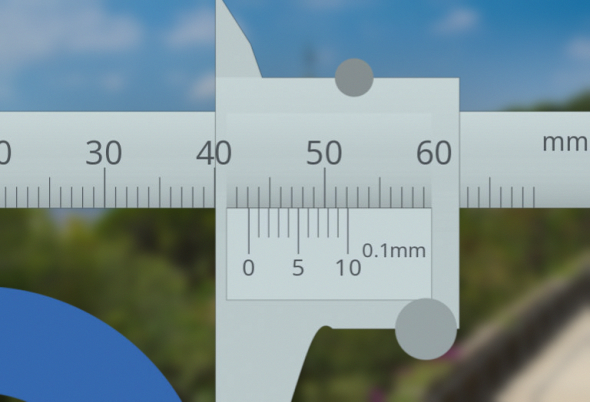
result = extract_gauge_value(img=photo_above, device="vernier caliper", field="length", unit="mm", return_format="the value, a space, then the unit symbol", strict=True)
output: 43.1 mm
